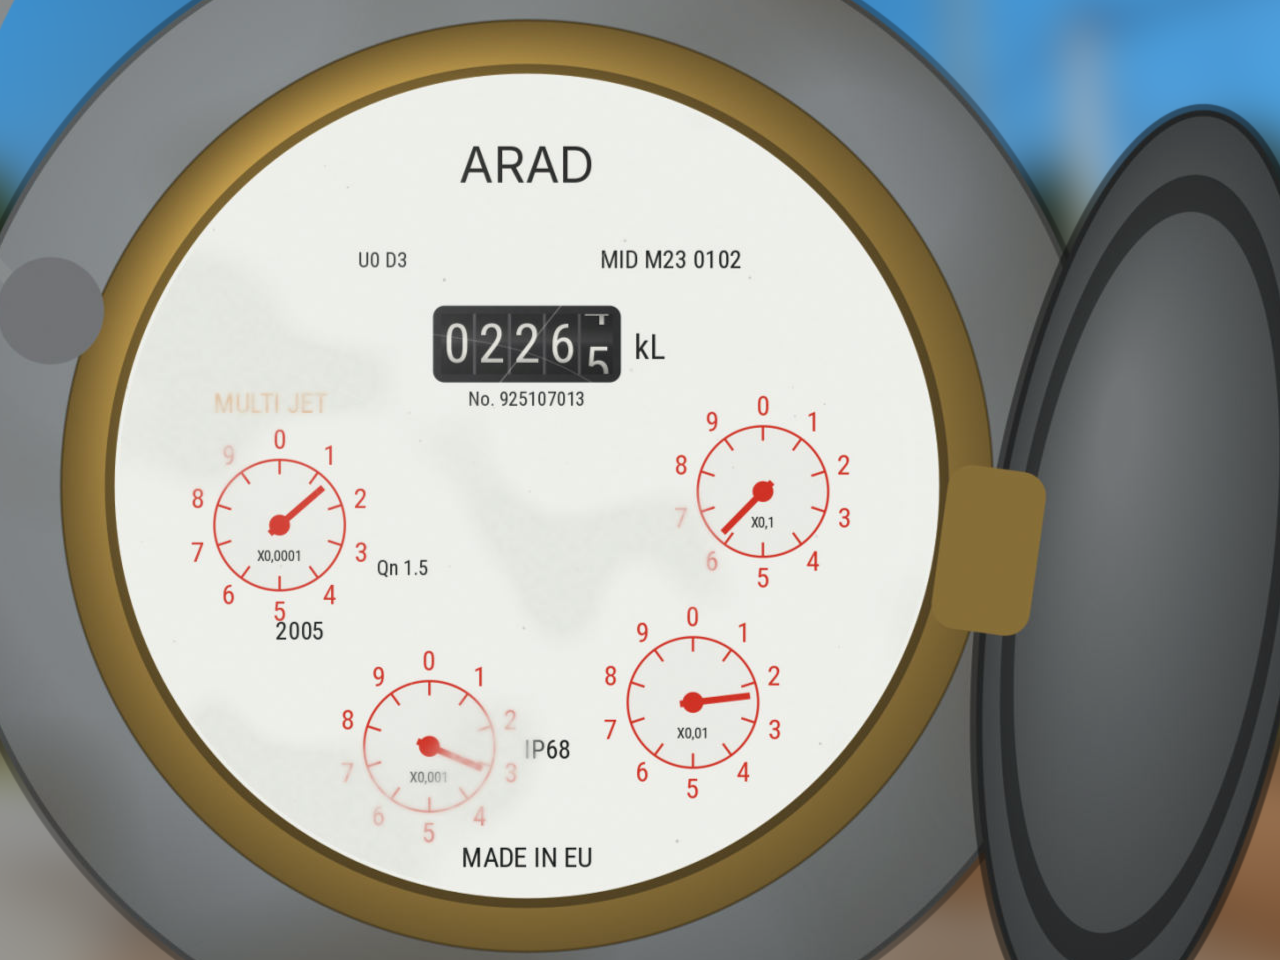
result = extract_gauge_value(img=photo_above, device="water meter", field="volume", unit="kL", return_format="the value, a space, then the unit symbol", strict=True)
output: 2264.6231 kL
